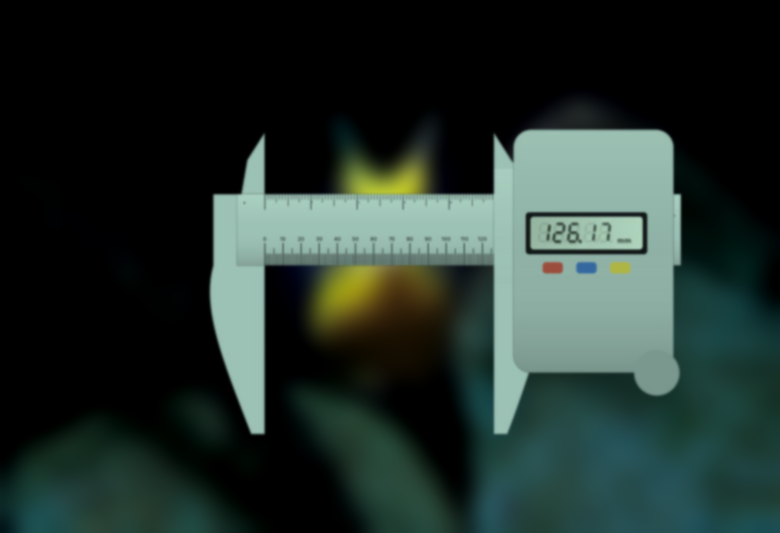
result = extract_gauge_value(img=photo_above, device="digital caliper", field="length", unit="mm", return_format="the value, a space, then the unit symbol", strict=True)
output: 126.17 mm
